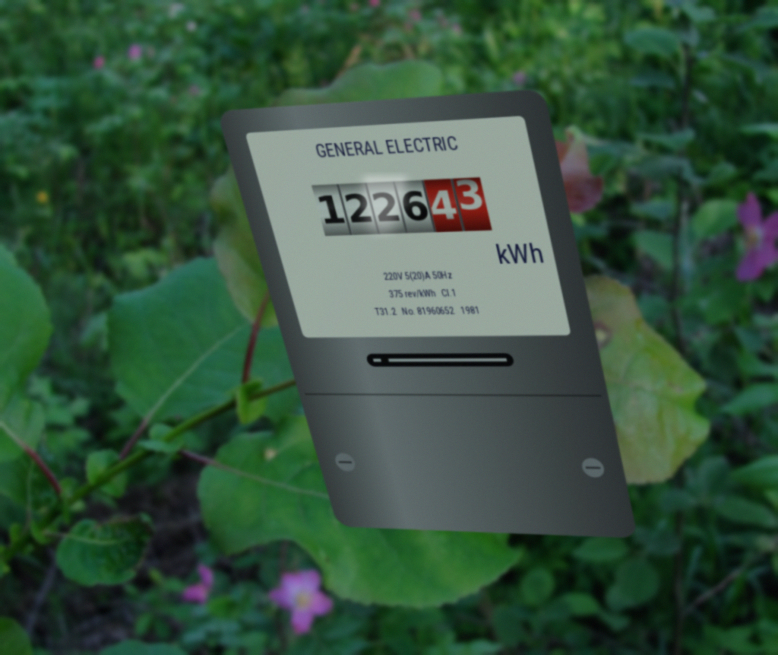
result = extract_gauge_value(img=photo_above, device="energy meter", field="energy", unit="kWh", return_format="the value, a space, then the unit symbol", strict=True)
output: 1226.43 kWh
